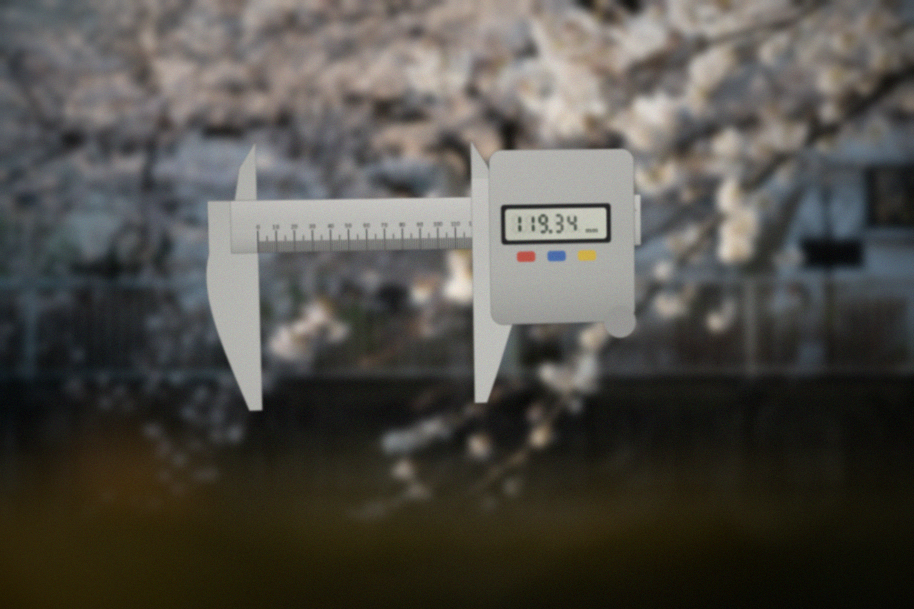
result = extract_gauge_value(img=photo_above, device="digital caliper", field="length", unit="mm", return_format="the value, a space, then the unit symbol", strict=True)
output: 119.34 mm
